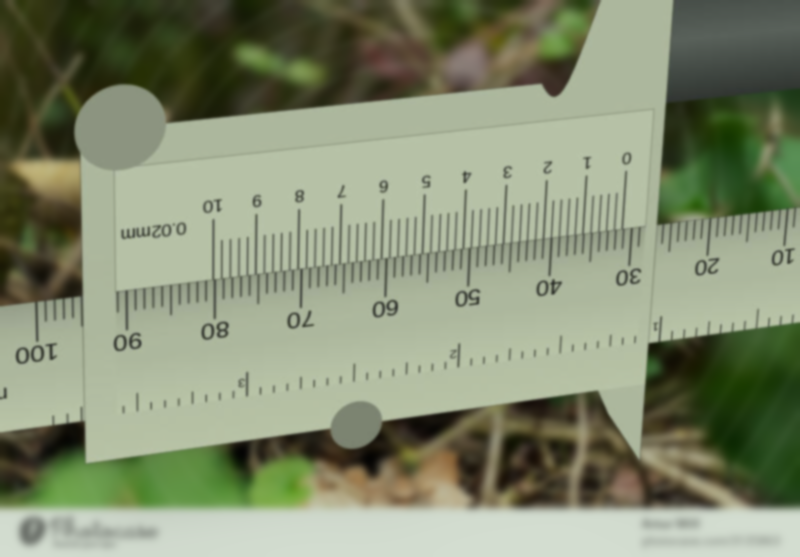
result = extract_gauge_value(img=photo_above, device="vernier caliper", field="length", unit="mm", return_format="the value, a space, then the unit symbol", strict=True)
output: 31.2 mm
